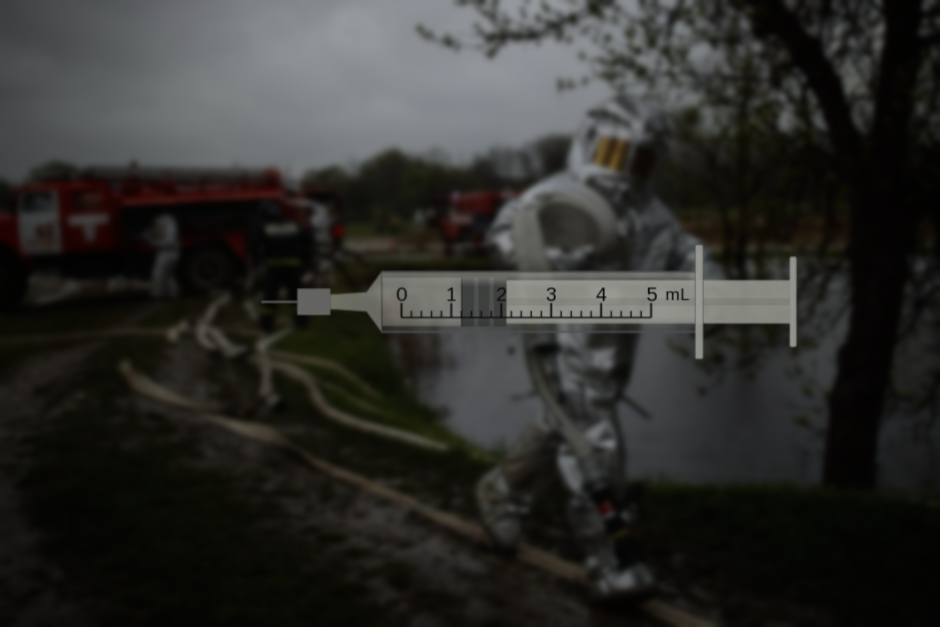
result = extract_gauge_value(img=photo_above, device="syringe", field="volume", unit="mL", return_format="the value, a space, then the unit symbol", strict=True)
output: 1.2 mL
